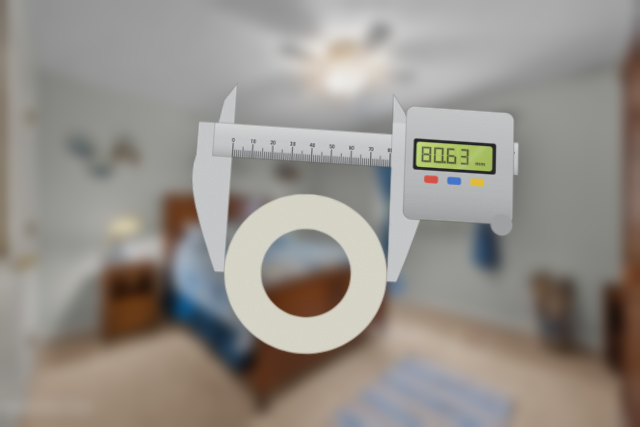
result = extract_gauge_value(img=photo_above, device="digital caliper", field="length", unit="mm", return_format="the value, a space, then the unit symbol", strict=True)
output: 80.63 mm
